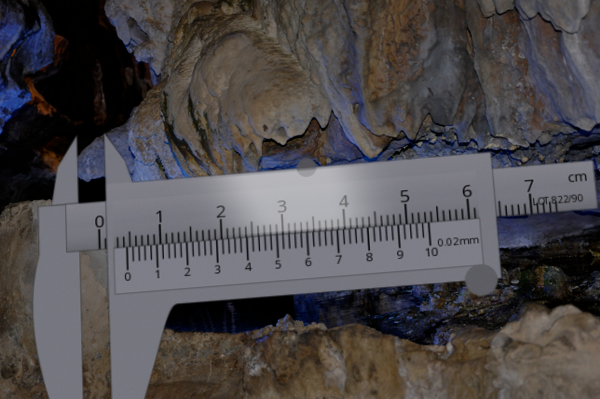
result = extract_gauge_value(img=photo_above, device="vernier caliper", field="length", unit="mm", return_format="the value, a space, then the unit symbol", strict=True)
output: 4.5 mm
